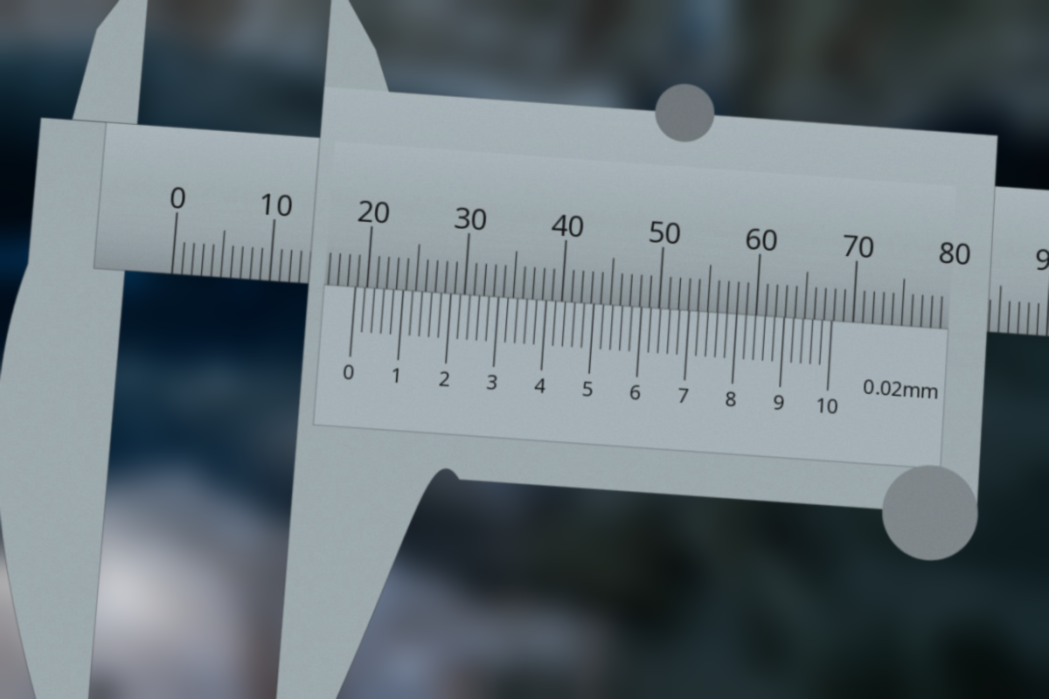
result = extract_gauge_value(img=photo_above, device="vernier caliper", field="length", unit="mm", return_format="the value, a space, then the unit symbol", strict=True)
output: 18.8 mm
